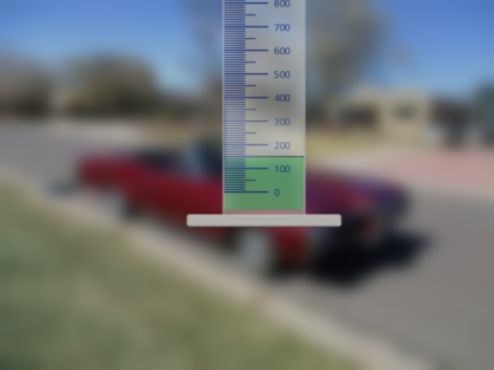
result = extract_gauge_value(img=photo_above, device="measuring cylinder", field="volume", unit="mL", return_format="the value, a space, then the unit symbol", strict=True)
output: 150 mL
